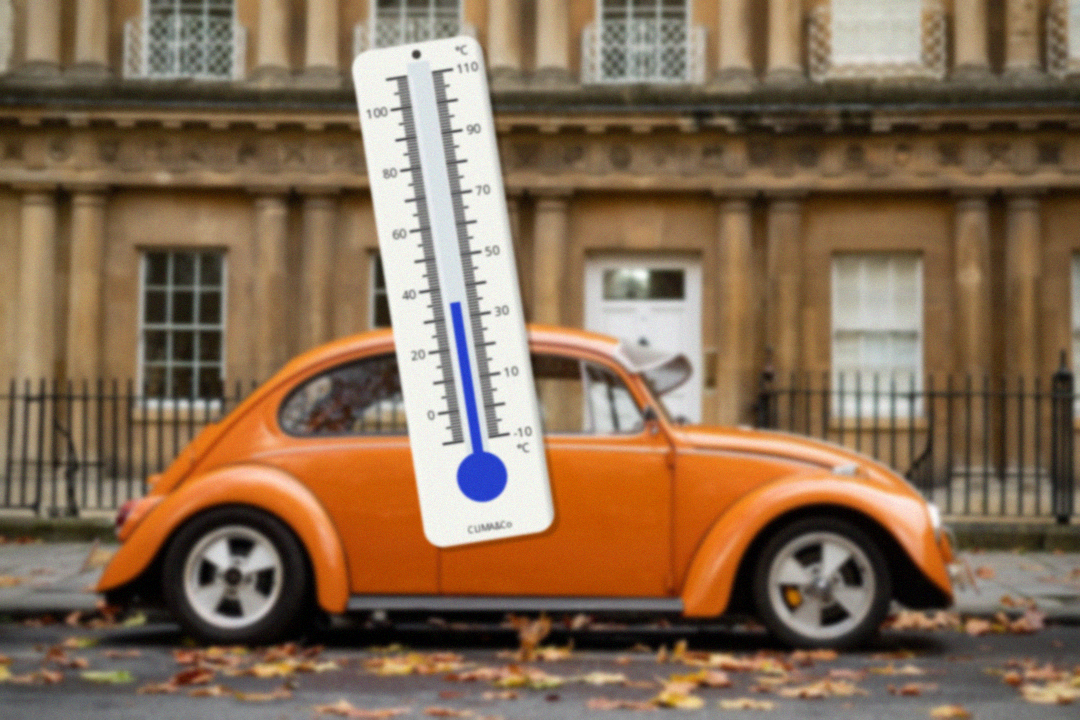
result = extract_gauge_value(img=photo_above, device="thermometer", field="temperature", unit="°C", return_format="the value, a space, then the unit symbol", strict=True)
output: 35 °C
